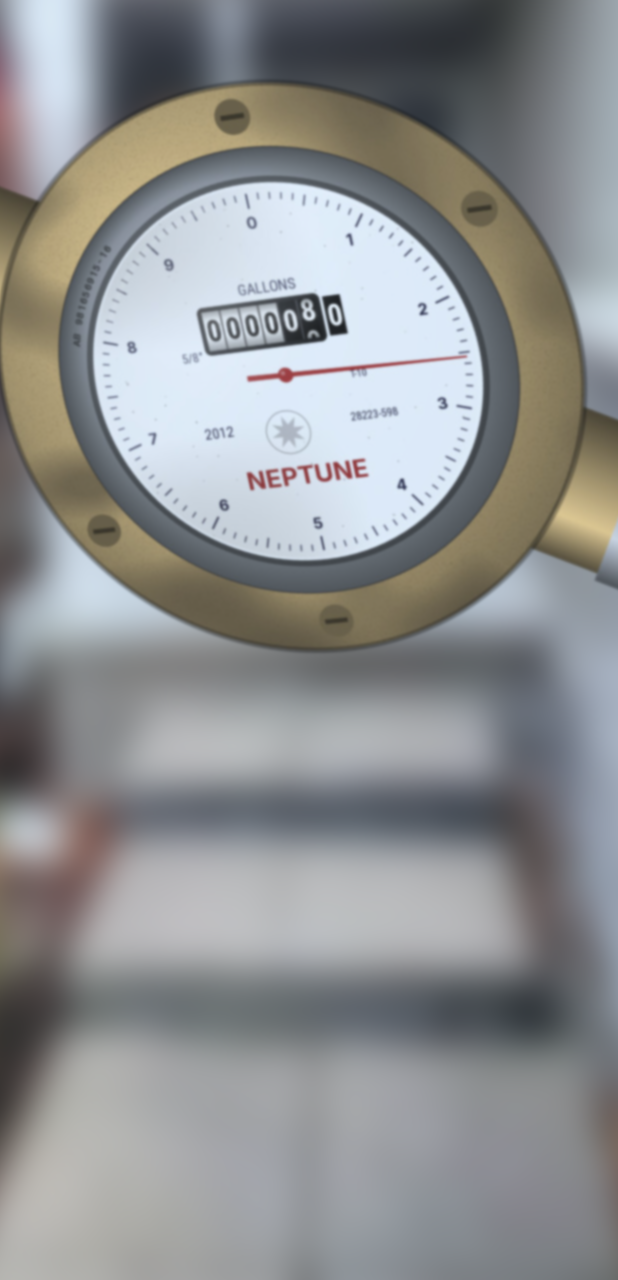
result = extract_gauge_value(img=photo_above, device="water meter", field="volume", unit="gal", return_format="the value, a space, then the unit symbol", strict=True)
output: 82.5 gal
